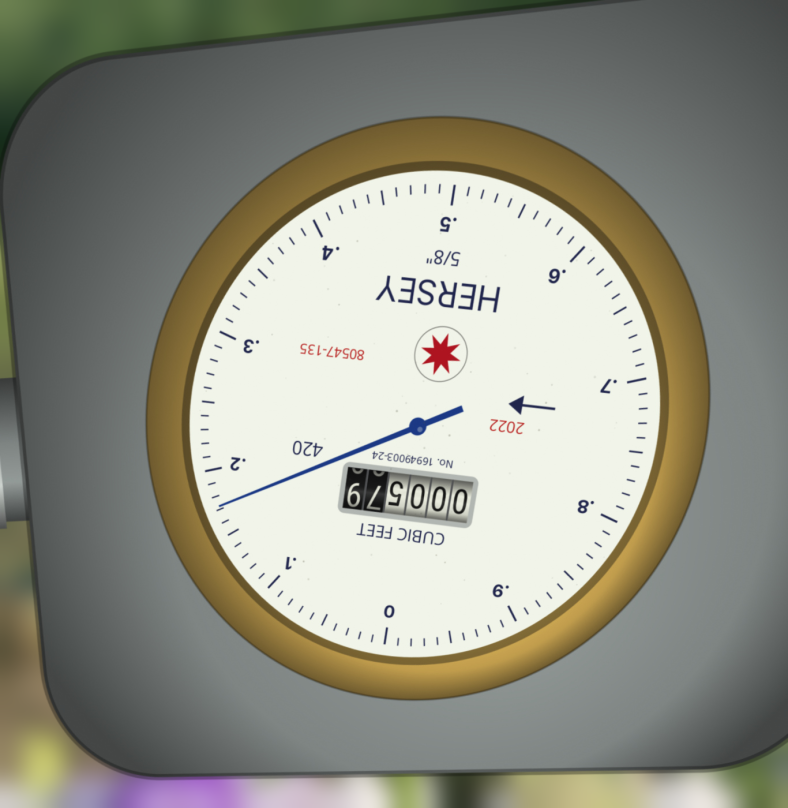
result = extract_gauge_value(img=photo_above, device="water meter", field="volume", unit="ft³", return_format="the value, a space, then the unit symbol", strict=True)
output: 579.17 ft³
